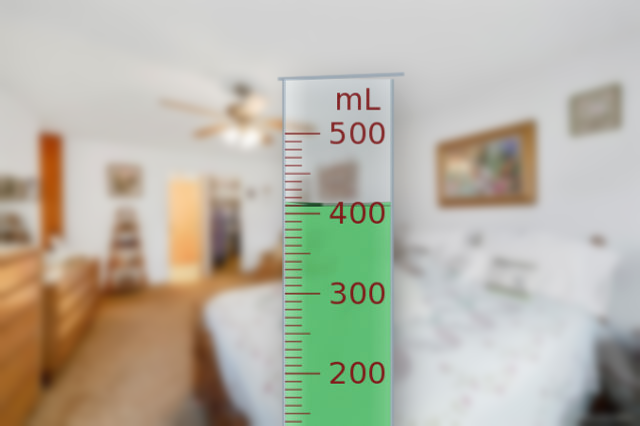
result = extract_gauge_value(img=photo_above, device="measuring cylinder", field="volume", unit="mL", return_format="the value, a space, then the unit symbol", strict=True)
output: 410 mL
